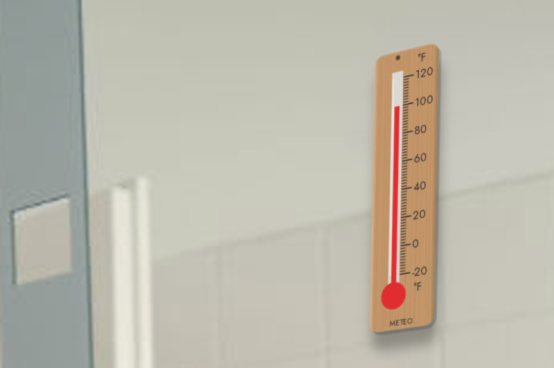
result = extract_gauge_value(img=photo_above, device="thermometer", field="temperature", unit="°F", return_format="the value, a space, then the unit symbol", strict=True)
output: 100 °F
